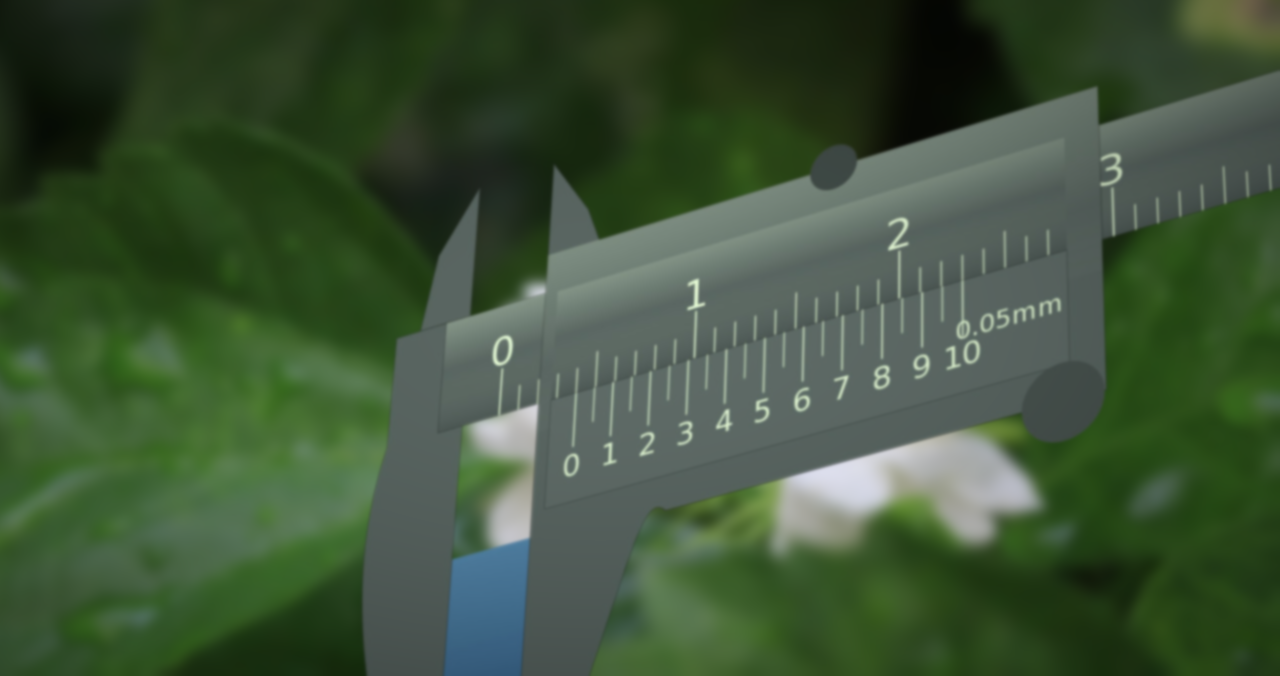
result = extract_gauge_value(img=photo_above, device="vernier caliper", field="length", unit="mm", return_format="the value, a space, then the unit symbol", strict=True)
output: 4.0 mm
